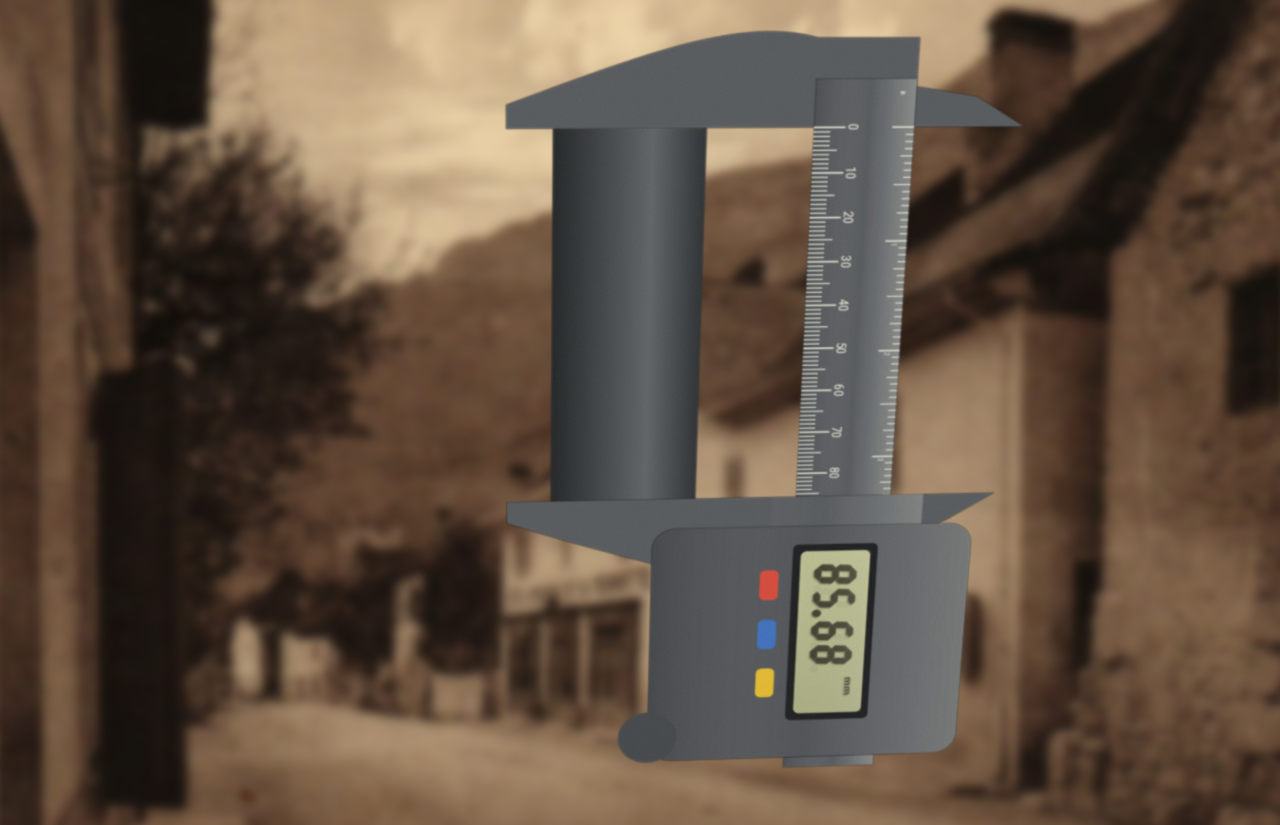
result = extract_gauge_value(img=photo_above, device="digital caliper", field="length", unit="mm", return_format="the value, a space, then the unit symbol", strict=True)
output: 85.68 mm
